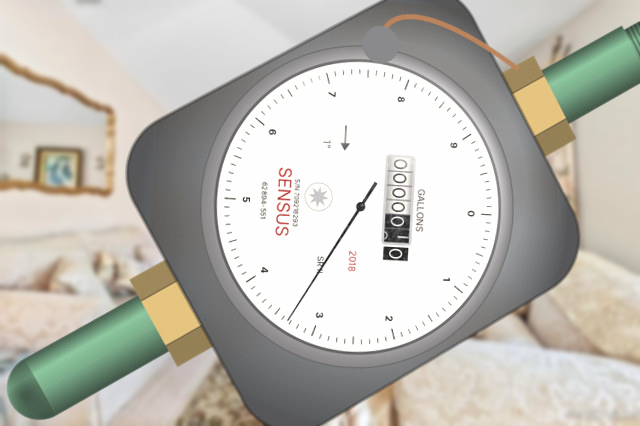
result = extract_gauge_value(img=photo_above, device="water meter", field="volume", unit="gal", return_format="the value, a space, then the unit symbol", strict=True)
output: 13.3 gal
